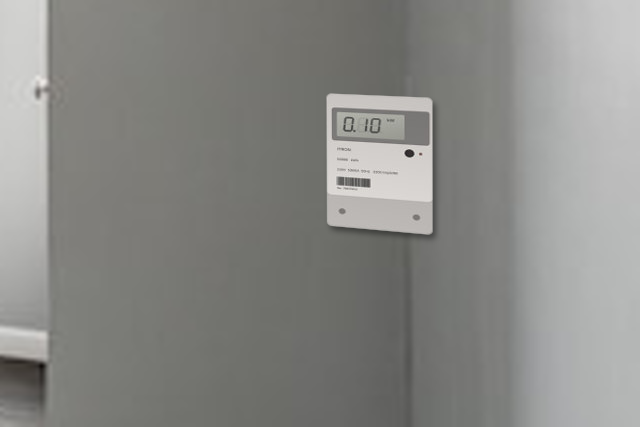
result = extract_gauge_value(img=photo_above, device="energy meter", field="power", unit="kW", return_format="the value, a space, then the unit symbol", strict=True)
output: 0.10 kW
